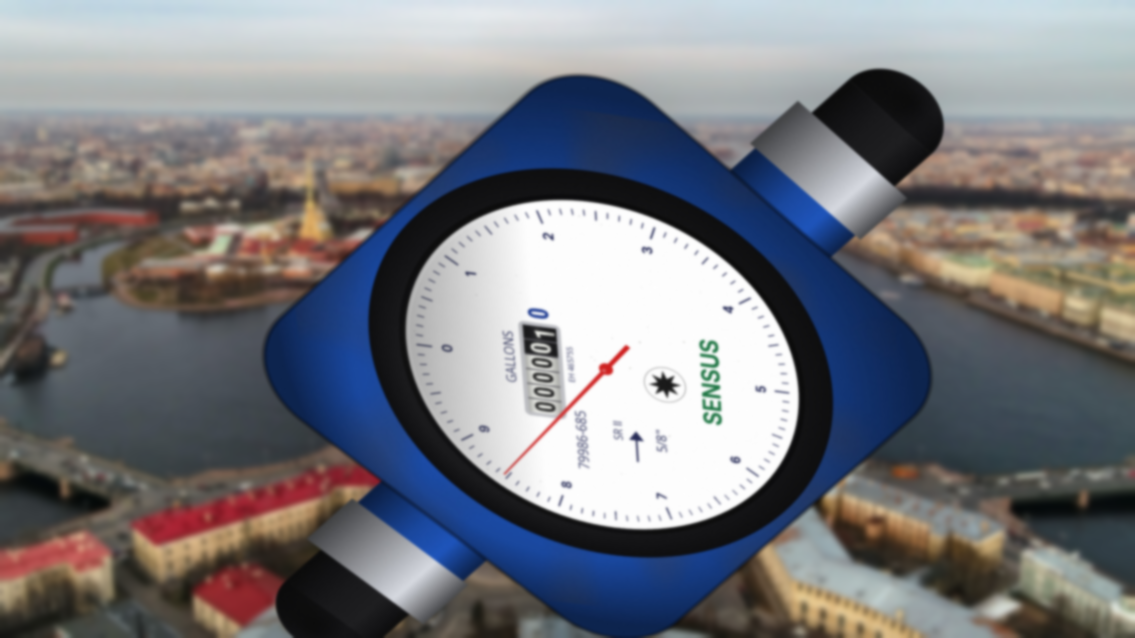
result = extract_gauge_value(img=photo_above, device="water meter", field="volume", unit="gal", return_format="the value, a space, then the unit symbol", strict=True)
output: 8.5 gal
